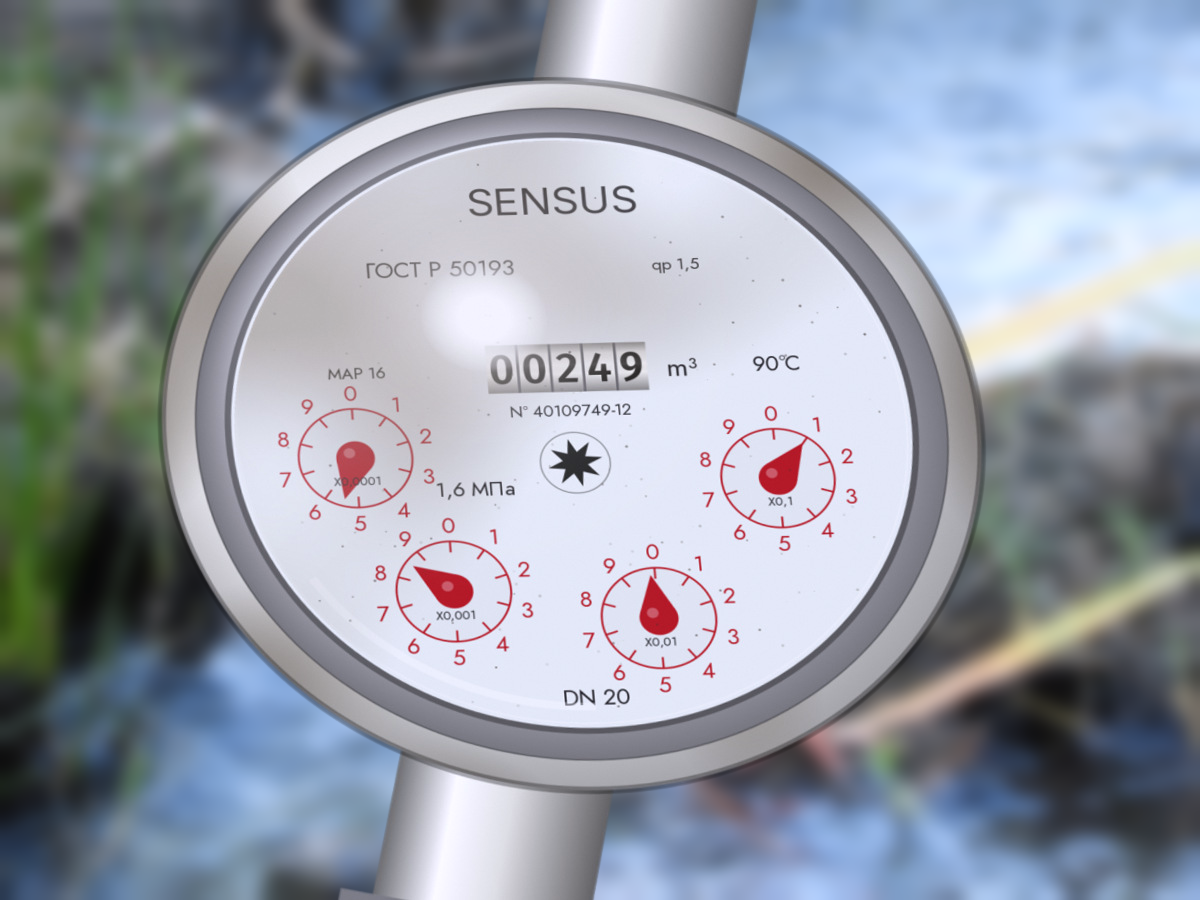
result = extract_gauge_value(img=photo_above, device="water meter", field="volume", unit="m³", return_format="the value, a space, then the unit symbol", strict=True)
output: 249.0985 m³
